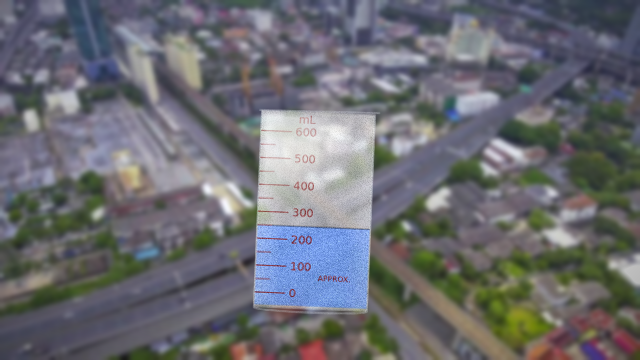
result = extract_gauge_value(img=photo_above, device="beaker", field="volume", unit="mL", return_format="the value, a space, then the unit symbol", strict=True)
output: 250 mL
